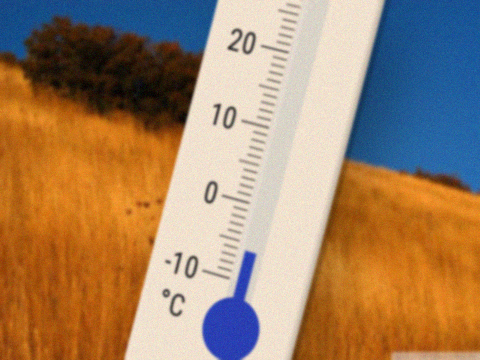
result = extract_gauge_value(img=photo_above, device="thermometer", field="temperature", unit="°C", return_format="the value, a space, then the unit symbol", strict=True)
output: -6 °C
